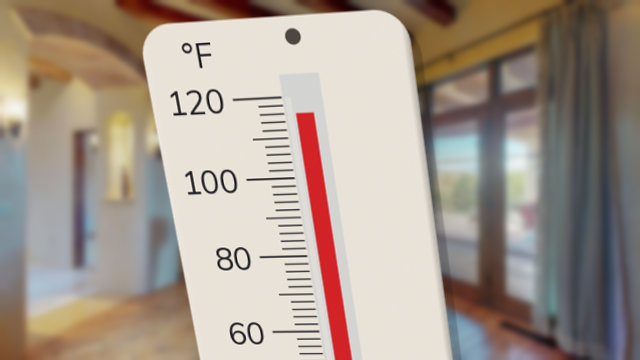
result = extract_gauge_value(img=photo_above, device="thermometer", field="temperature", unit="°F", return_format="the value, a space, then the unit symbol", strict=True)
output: 116 °F
